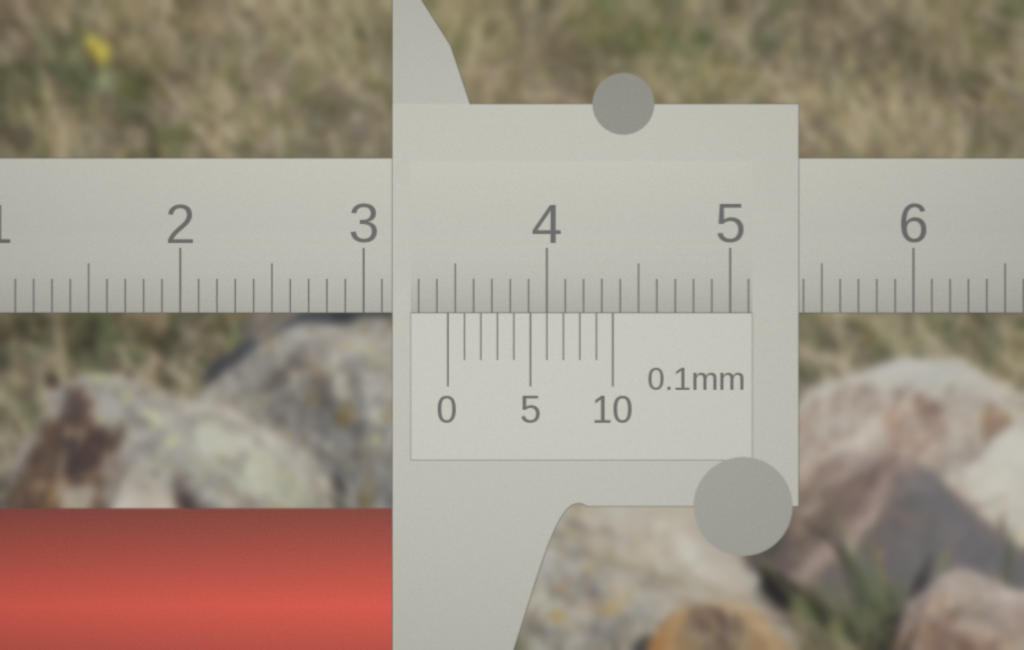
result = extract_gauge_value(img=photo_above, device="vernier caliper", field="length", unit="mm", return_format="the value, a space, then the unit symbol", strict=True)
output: 34.6 mm
